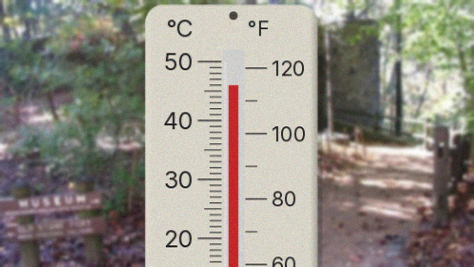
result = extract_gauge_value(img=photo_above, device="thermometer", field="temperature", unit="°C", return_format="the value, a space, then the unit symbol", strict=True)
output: 46 °C
